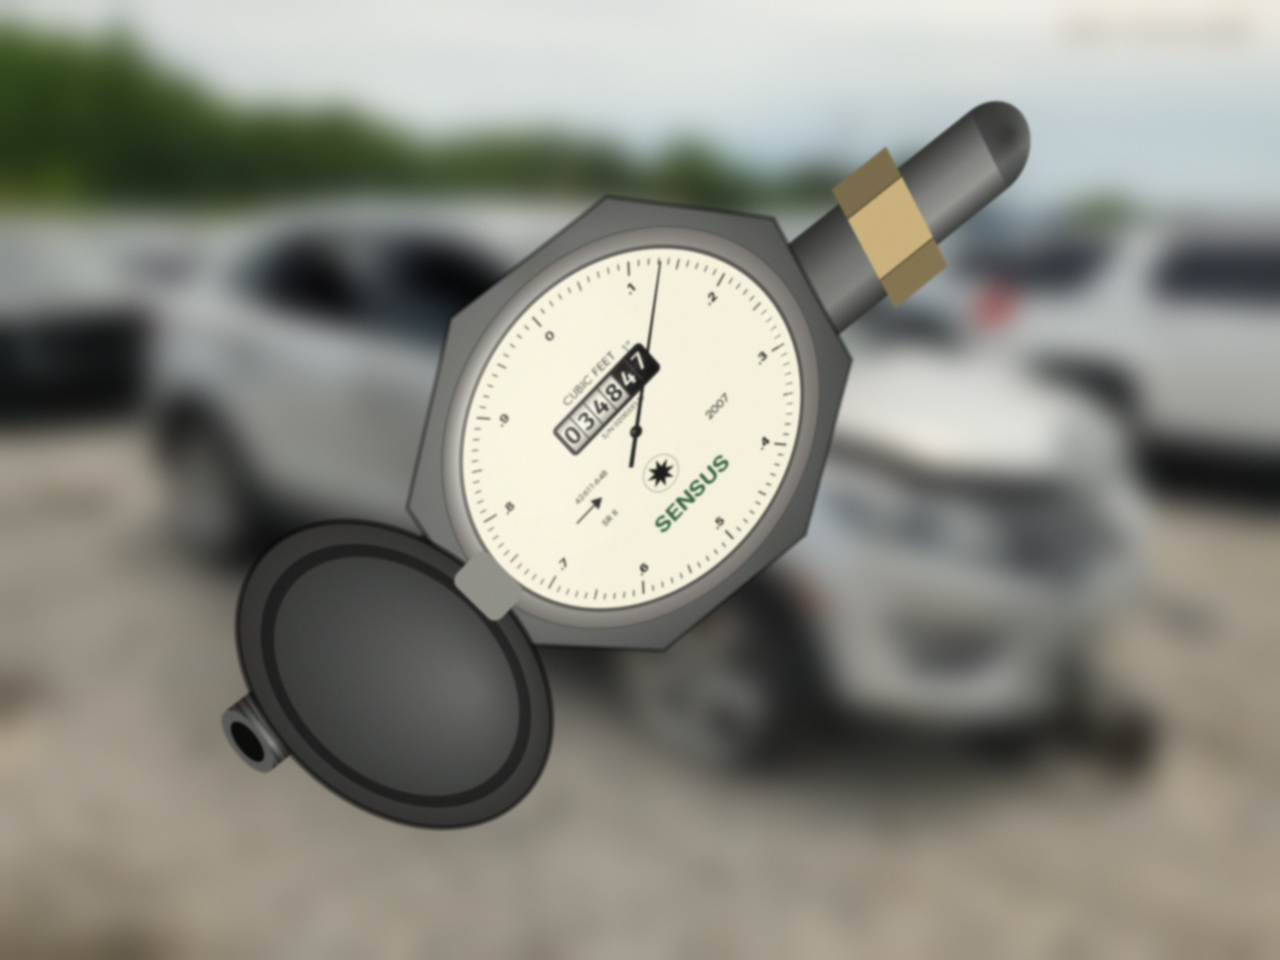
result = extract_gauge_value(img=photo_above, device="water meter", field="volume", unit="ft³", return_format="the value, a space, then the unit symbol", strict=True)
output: 34847.13 ft³
